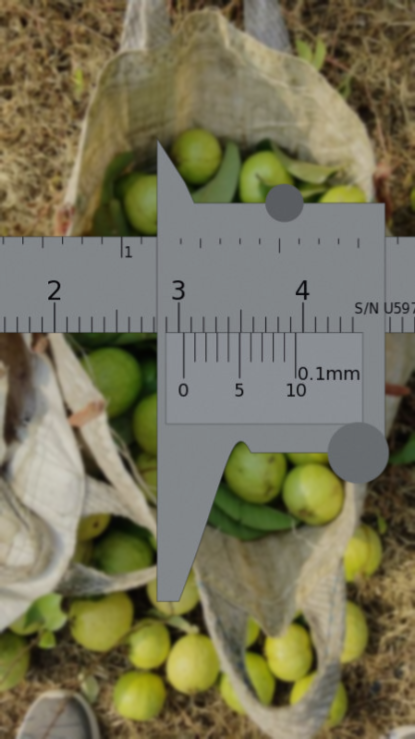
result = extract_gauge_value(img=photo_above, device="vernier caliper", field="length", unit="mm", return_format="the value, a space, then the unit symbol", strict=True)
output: 30.4 mm
